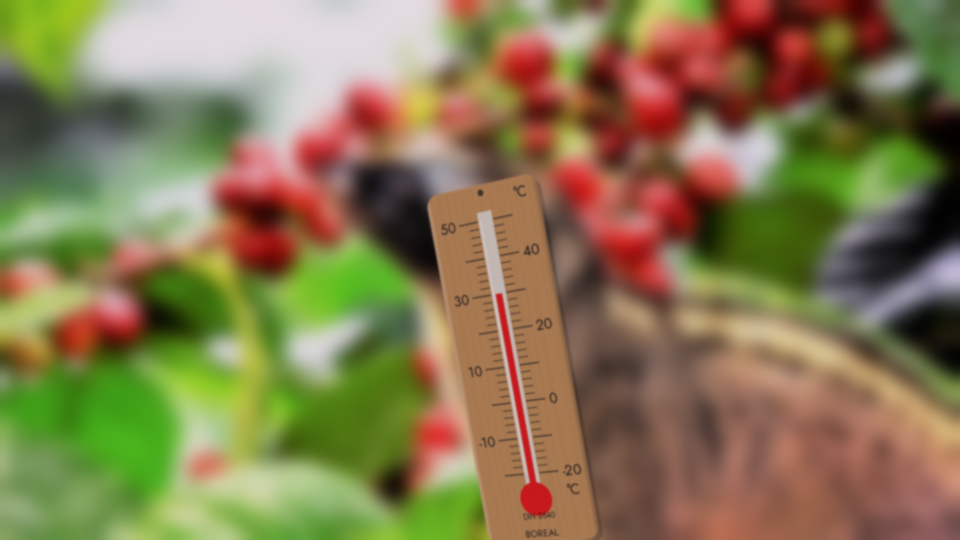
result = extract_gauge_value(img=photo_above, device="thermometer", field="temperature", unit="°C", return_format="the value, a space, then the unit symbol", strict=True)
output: 30 °C
